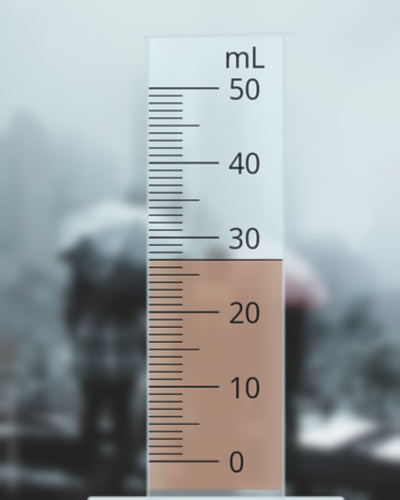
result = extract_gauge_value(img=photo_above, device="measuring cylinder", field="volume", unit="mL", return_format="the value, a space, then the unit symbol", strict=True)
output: 27 mL
